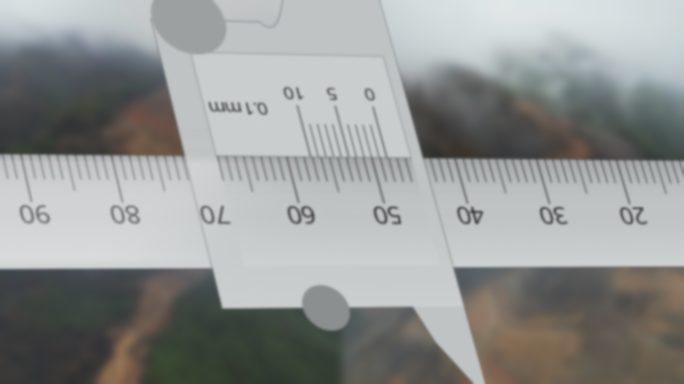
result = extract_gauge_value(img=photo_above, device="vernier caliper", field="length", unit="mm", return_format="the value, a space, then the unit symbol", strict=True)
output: 48.2 mm
